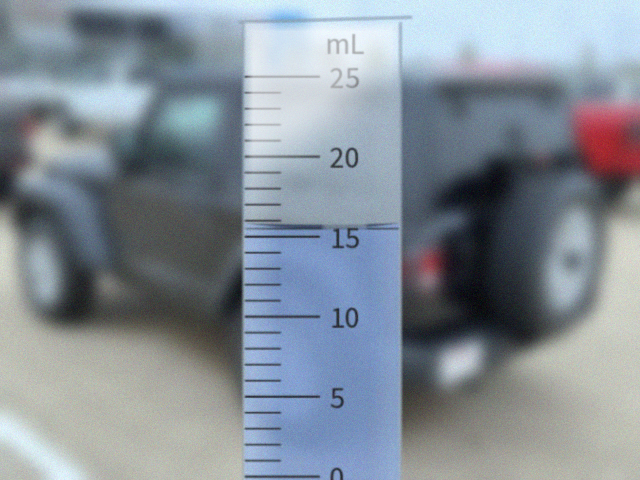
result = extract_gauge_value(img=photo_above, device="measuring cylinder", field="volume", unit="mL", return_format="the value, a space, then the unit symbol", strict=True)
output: 15.5 mL
